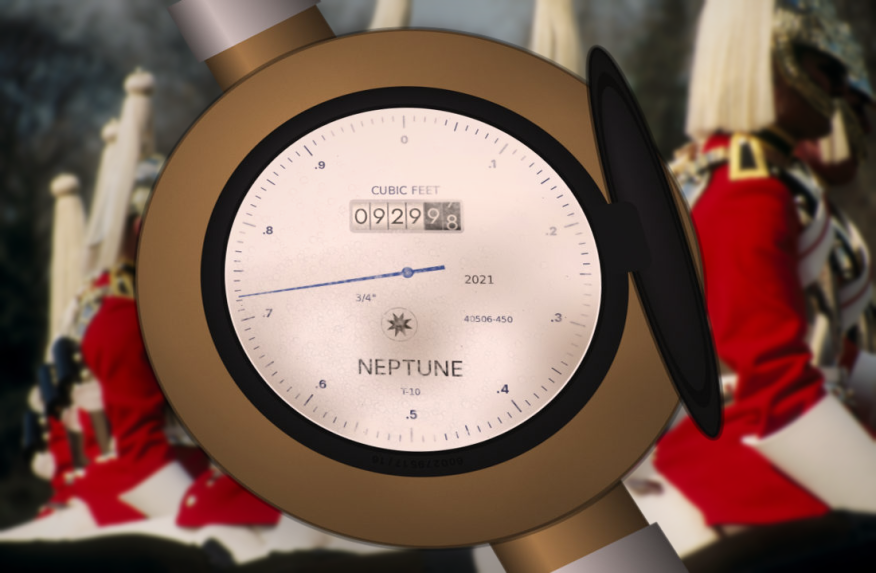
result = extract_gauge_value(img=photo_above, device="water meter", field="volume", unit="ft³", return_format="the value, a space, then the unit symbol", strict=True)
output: 92997.72 ft³
